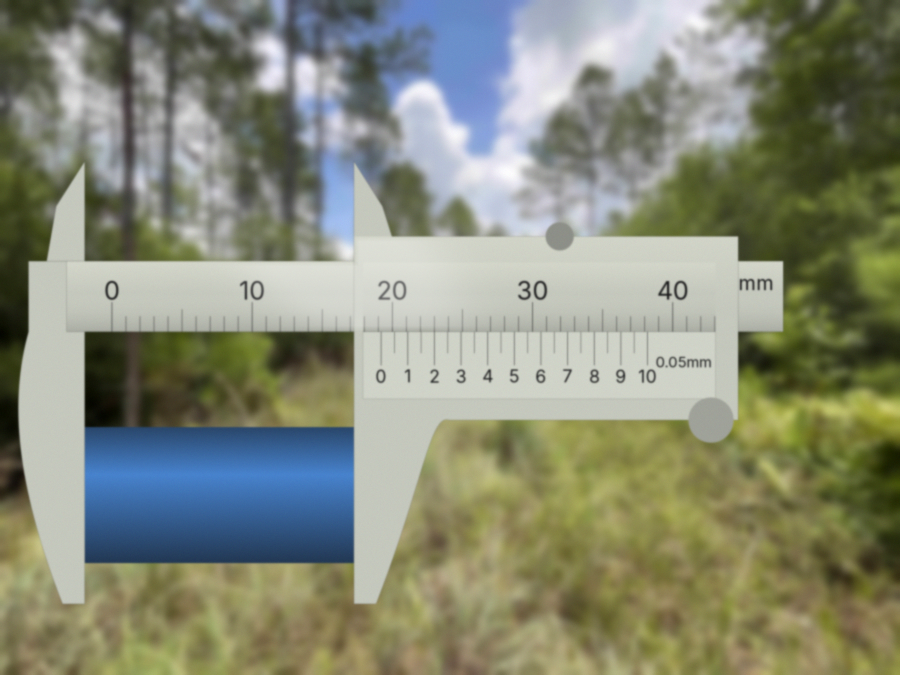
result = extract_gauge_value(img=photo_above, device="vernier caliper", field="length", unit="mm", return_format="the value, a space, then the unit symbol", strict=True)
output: 19.2 mm
